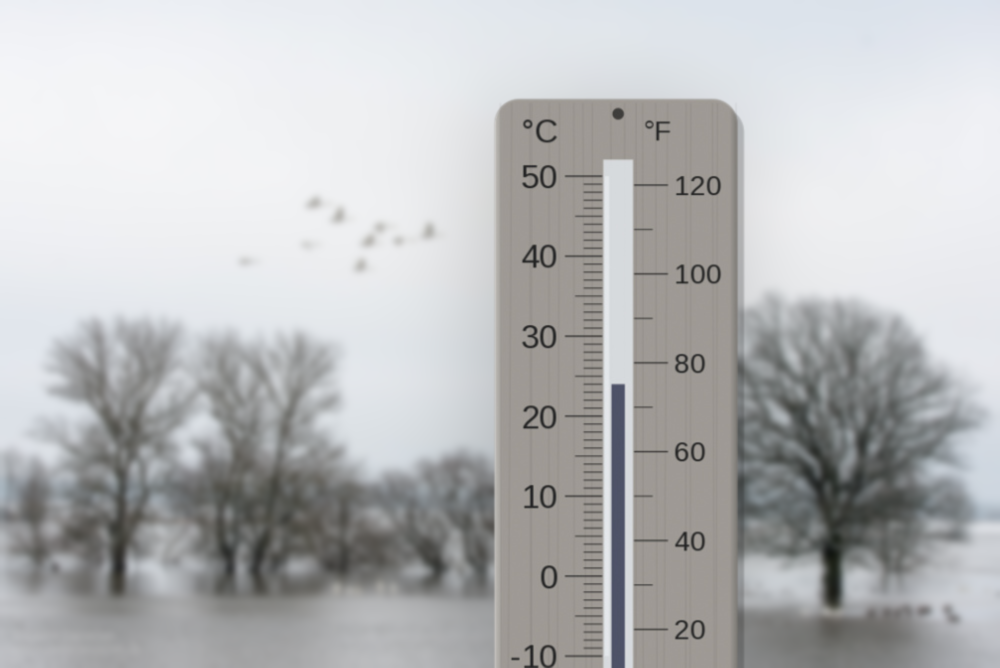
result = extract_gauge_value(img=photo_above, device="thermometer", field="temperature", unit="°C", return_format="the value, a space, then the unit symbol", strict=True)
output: 24 °C
